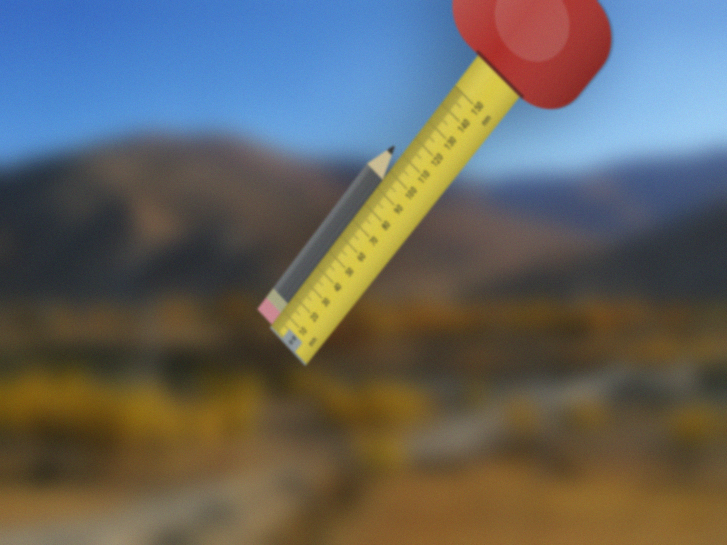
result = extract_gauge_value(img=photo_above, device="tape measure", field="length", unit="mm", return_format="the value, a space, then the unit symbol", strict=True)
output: 110 mm
